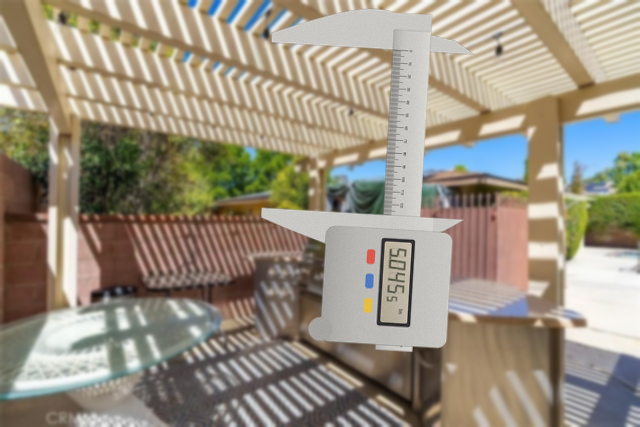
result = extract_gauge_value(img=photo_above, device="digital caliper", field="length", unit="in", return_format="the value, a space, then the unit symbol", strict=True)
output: 5.0455 in
